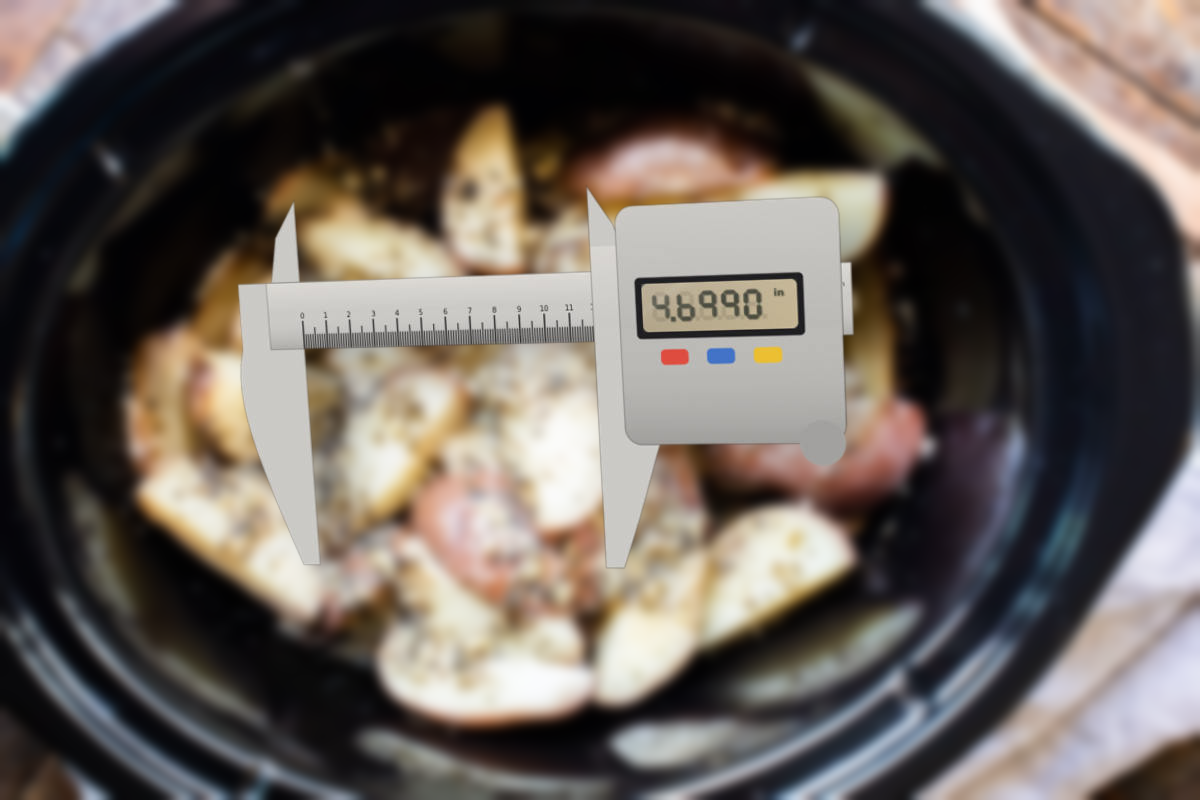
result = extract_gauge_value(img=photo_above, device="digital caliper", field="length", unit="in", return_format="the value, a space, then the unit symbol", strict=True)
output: 4.6990 in
